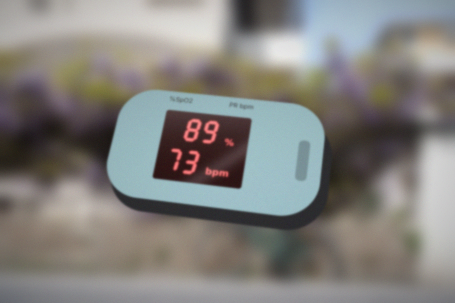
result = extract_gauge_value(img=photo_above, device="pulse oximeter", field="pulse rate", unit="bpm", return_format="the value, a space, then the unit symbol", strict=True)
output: 73 bpm
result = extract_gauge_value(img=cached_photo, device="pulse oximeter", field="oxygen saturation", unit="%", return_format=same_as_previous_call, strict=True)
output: 89 %
